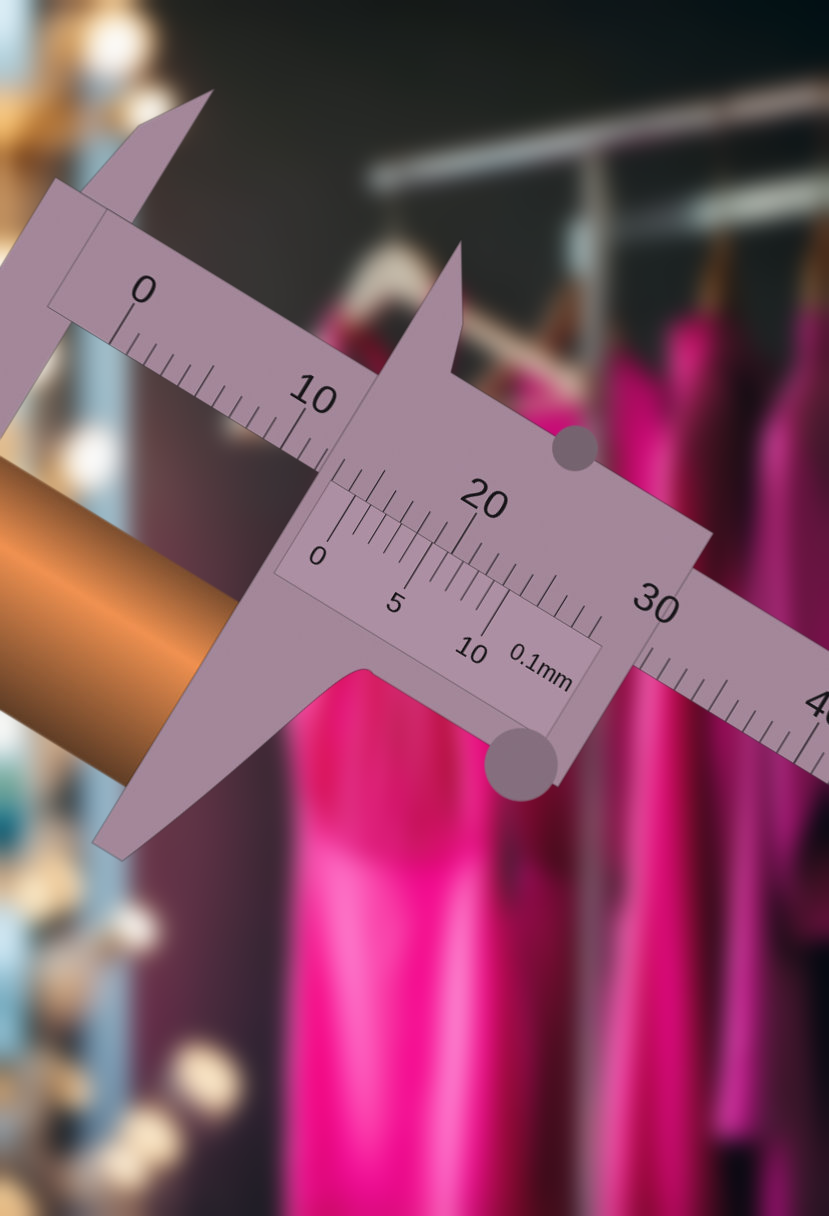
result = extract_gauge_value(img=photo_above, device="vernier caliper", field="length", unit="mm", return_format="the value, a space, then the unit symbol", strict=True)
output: 14.4 mm
